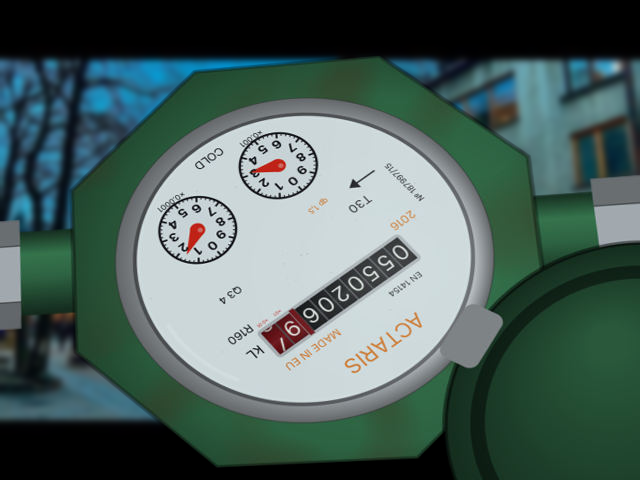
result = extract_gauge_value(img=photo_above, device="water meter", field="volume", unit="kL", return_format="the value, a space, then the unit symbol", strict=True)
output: 550206.9731 kL
